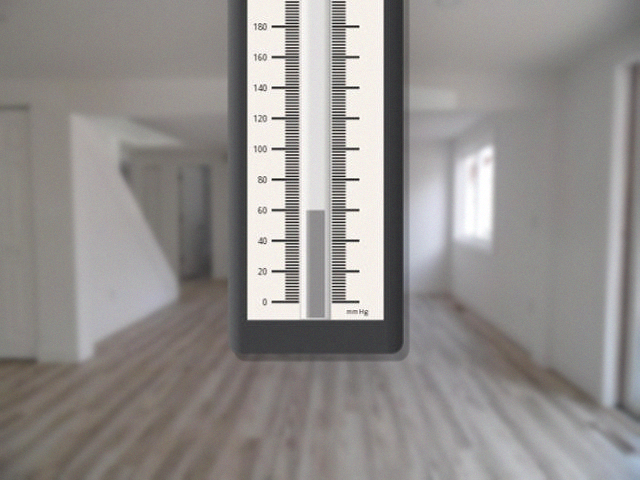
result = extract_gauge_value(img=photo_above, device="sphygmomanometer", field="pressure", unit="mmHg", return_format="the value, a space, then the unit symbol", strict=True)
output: 60 mmHg
